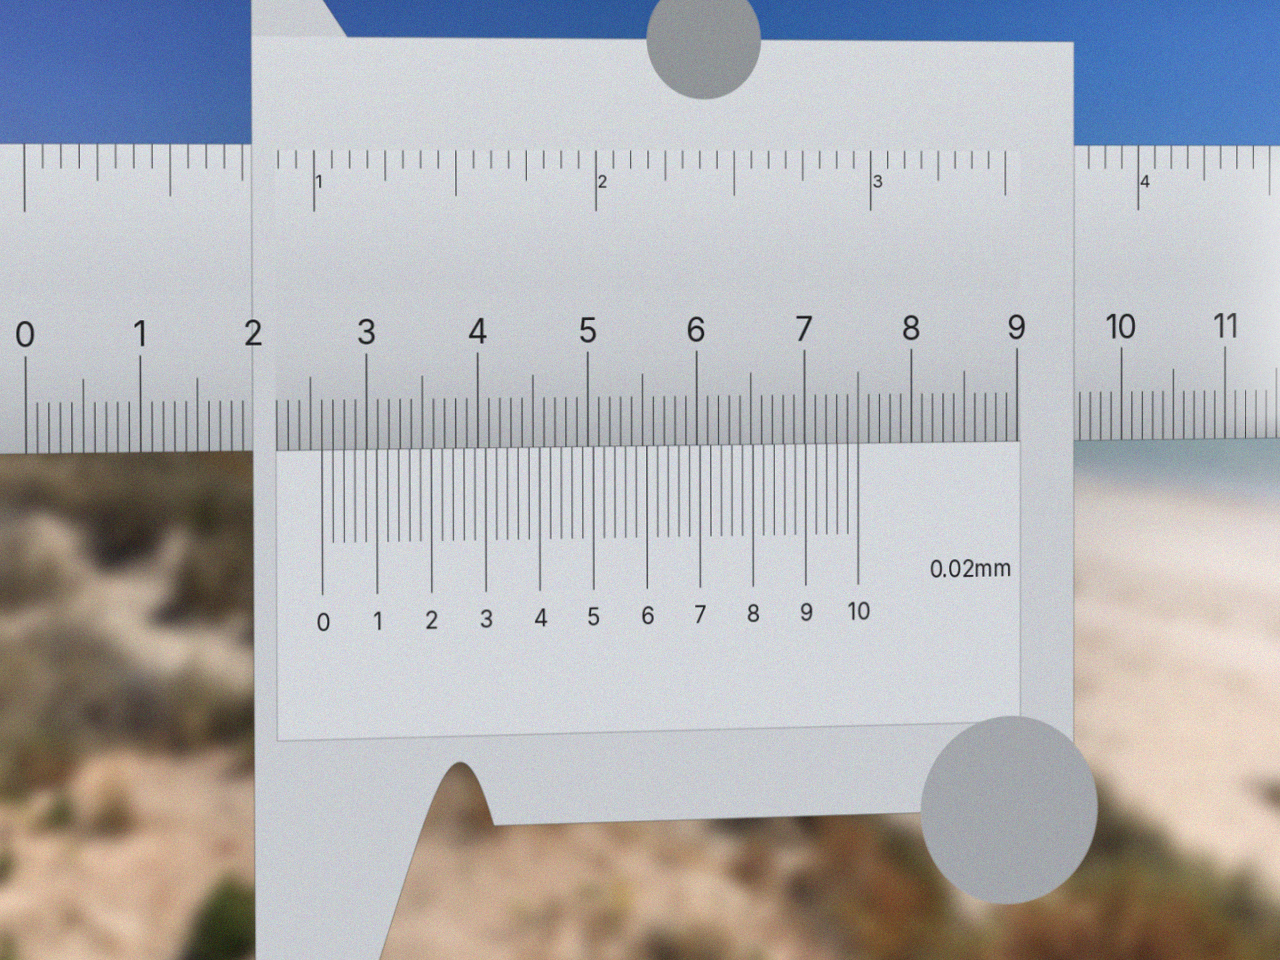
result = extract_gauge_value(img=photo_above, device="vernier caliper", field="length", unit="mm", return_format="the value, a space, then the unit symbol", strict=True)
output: 26.0 mm
